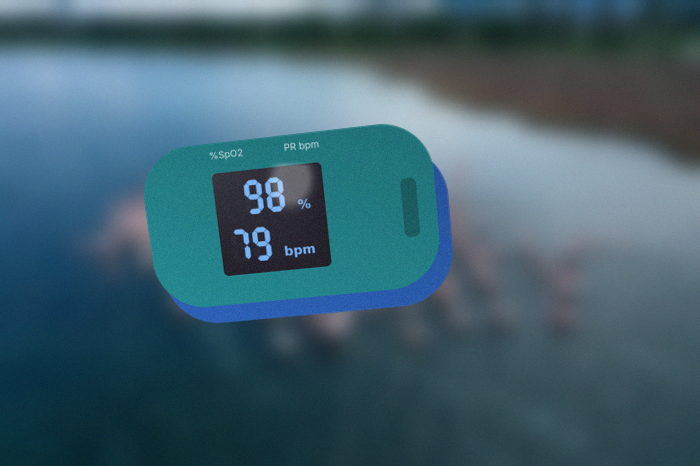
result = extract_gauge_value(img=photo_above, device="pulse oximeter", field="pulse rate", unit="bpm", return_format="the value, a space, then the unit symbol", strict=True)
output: 79 bpm
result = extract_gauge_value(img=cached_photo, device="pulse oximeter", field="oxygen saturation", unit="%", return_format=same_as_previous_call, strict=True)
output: 98 %
